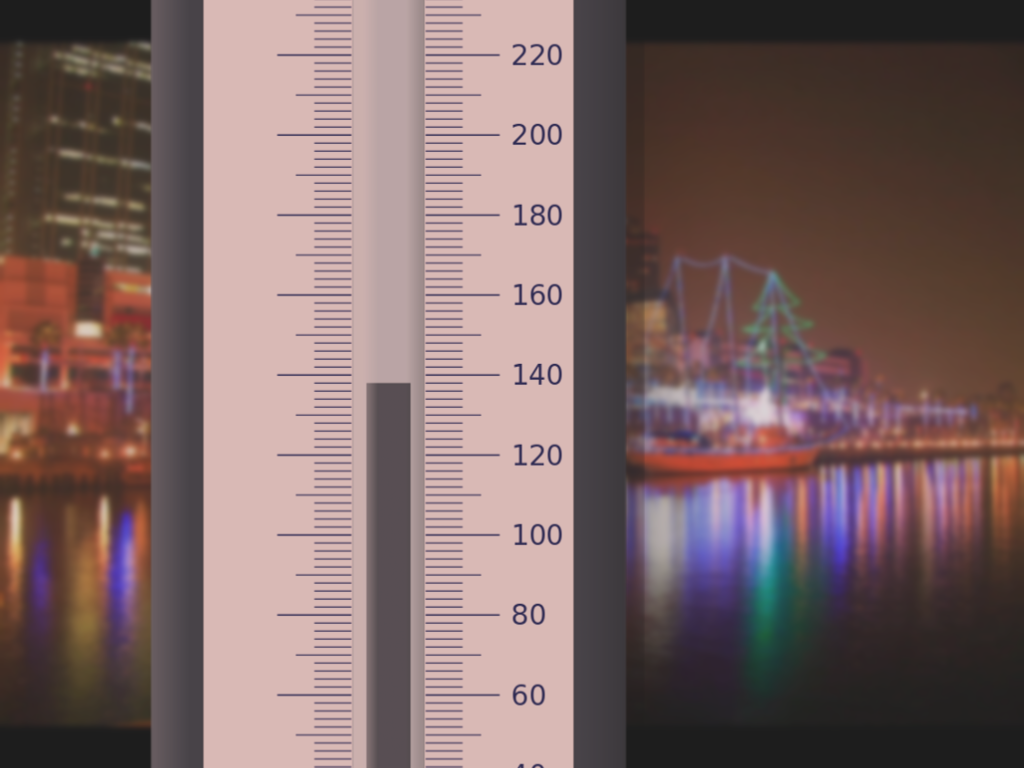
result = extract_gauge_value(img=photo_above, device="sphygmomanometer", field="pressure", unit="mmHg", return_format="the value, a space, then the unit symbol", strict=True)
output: 138 mmHg
